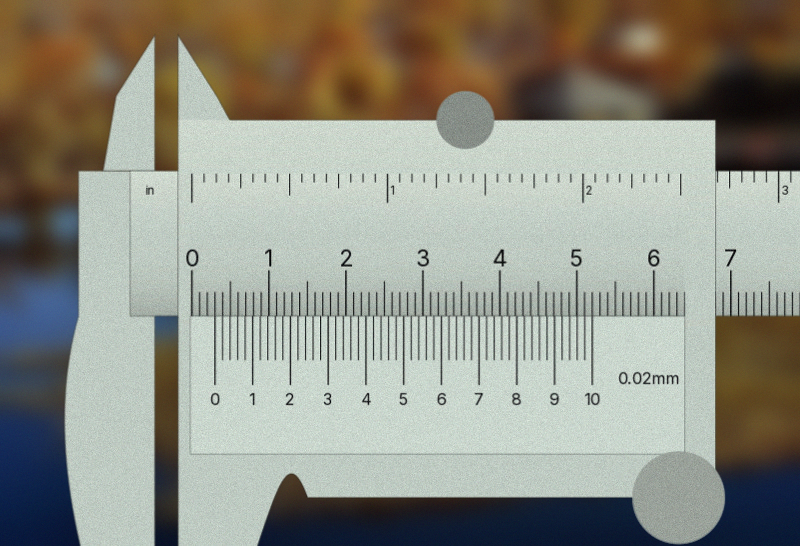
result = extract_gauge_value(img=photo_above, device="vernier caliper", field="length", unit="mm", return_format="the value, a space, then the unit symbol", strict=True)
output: 3.0 mm
